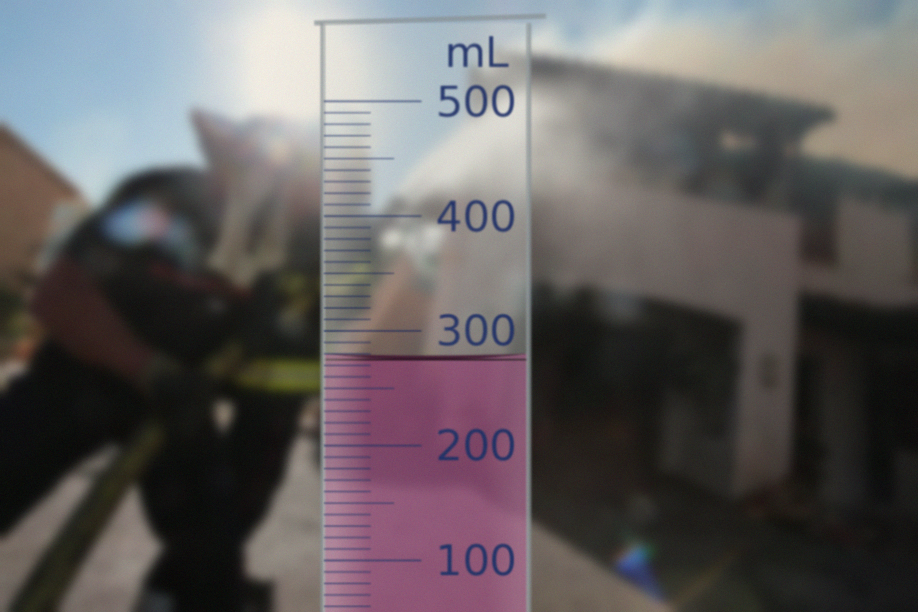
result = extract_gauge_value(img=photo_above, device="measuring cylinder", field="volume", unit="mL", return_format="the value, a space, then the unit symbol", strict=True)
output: 275 mL
